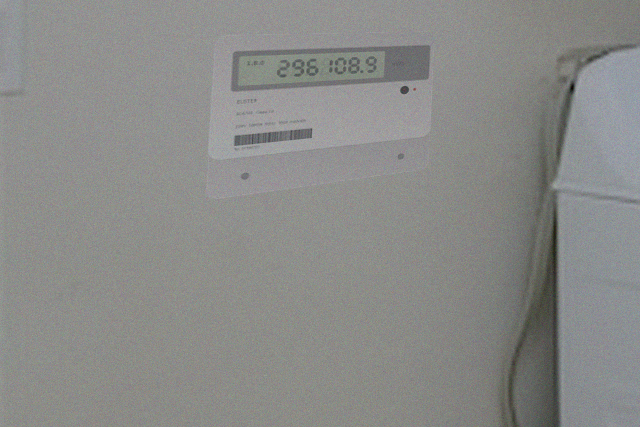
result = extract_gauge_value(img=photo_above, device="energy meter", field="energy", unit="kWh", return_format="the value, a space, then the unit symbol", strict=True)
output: 296108.9 kWh
